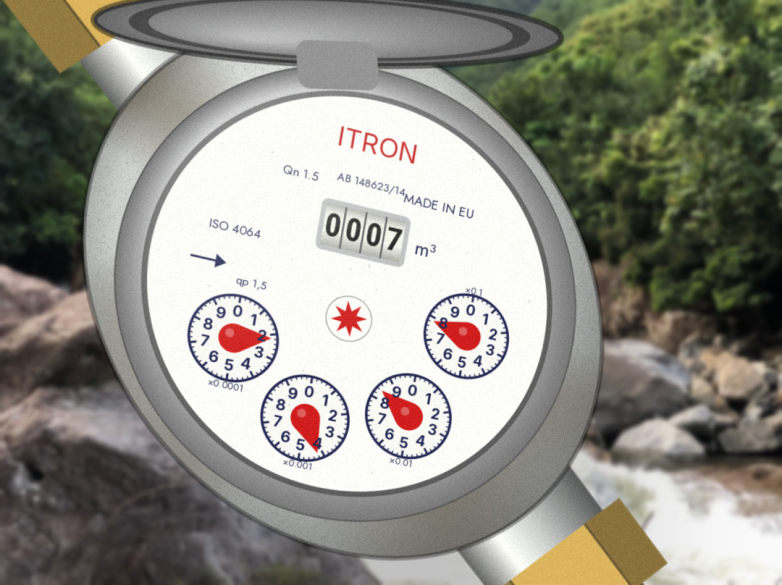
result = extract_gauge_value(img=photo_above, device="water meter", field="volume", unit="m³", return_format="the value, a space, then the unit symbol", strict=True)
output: 7.7842 m³
